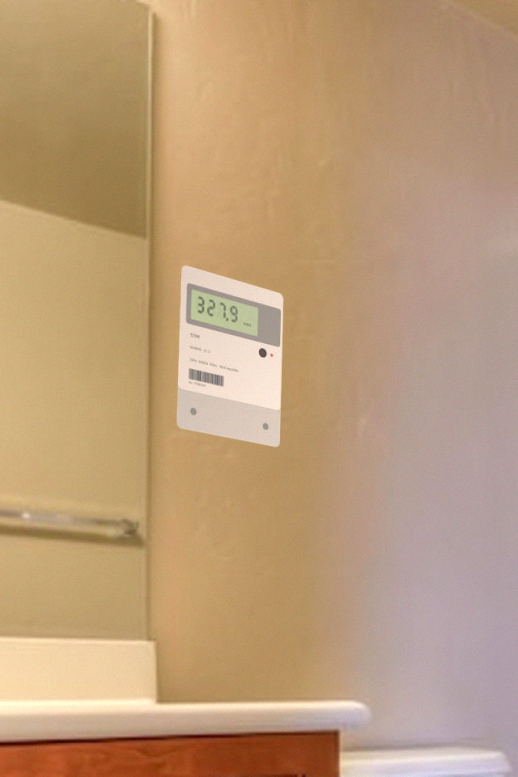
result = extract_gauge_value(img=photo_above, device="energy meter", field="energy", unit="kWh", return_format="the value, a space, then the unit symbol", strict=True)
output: 327.9 kWh
